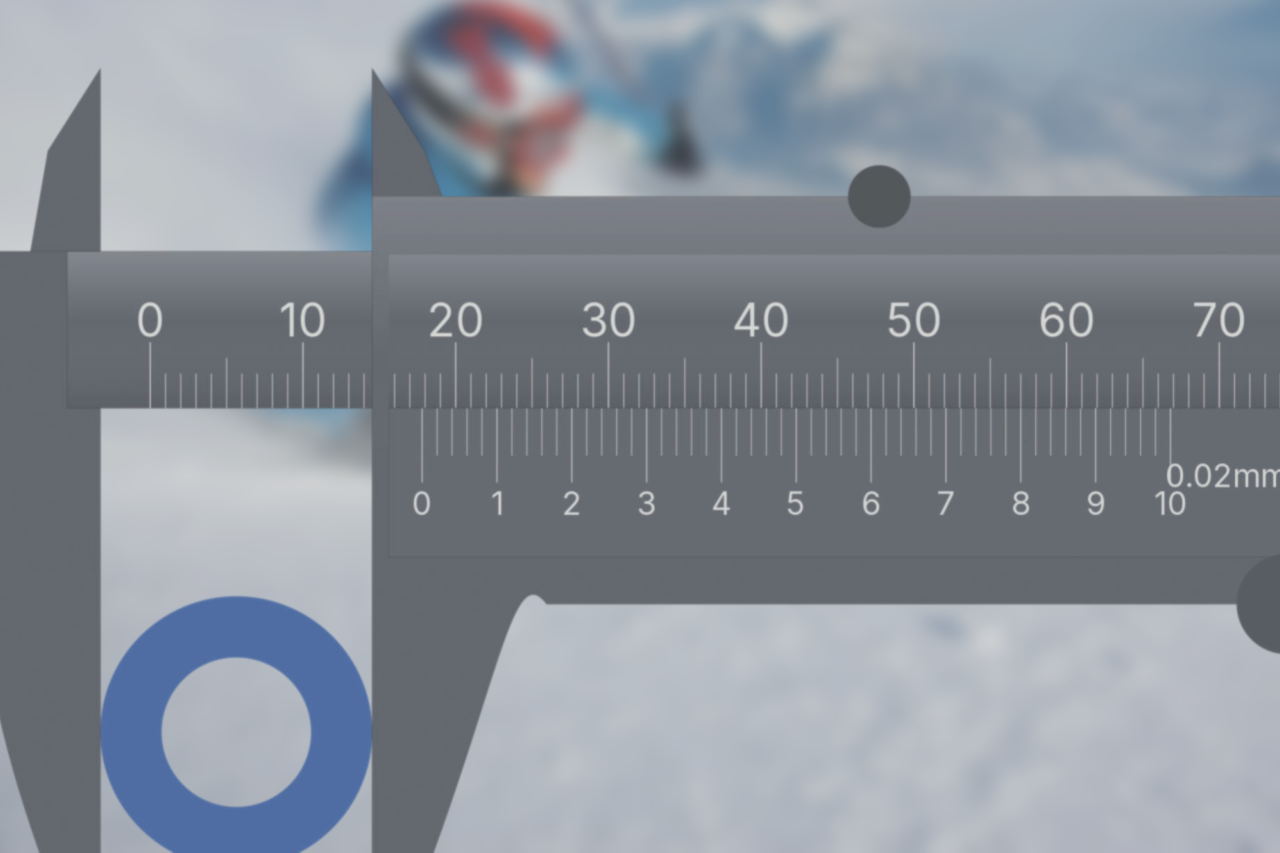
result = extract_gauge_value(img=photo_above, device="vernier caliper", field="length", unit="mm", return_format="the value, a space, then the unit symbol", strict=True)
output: 17.8 mm
